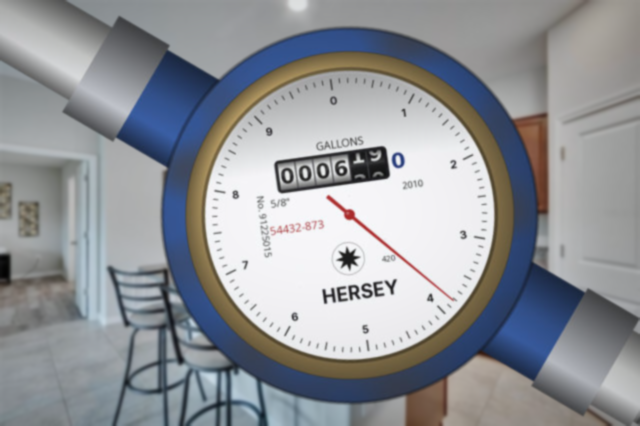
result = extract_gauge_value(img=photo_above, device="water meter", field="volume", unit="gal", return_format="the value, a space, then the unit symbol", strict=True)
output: 6193.8 gal
